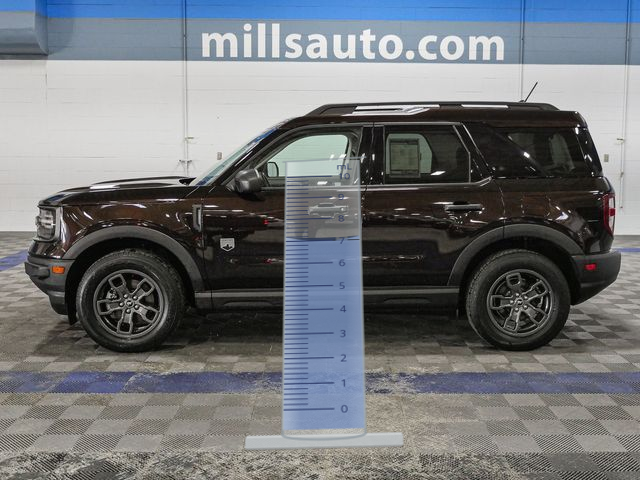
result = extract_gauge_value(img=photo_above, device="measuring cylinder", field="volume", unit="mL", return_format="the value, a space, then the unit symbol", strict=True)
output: 7 mL
